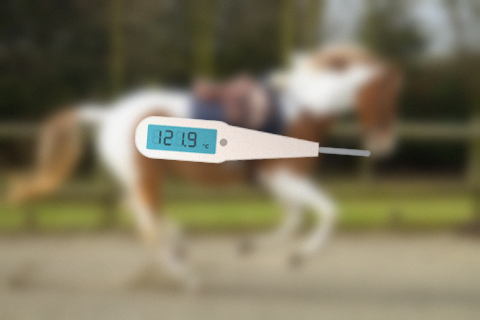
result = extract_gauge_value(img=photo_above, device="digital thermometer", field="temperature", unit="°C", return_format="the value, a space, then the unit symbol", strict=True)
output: 121.9 °C
